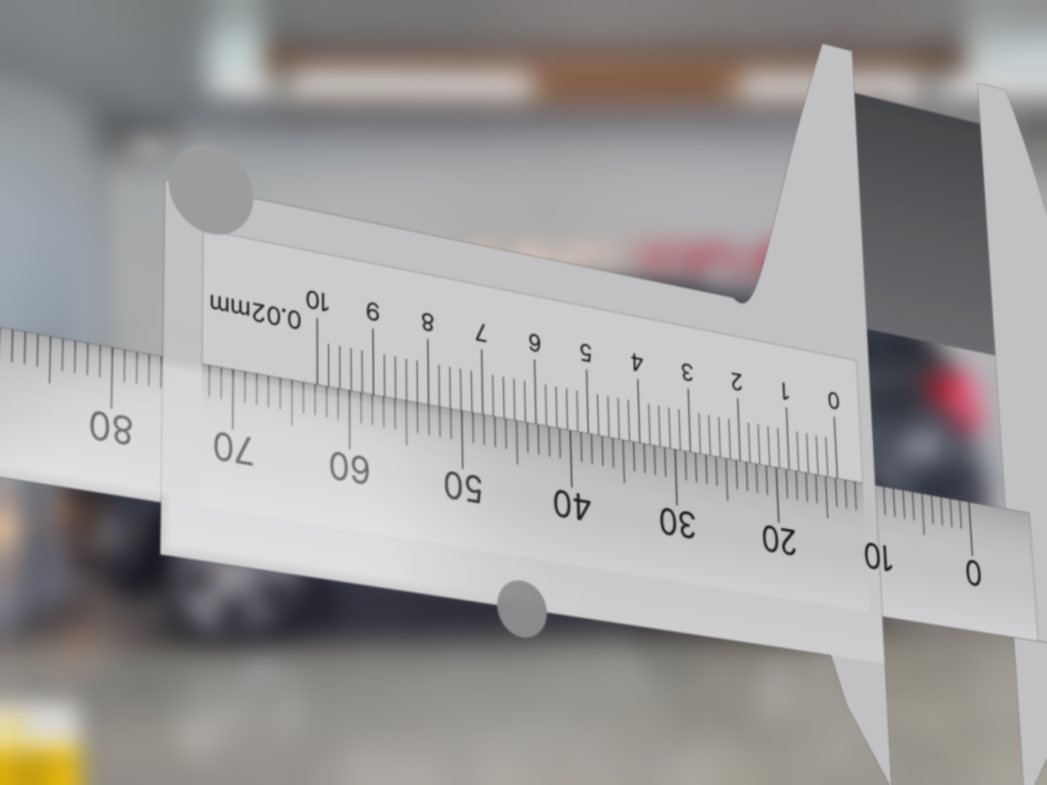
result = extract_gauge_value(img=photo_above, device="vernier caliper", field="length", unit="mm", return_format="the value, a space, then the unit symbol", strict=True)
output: 13.8 mm
